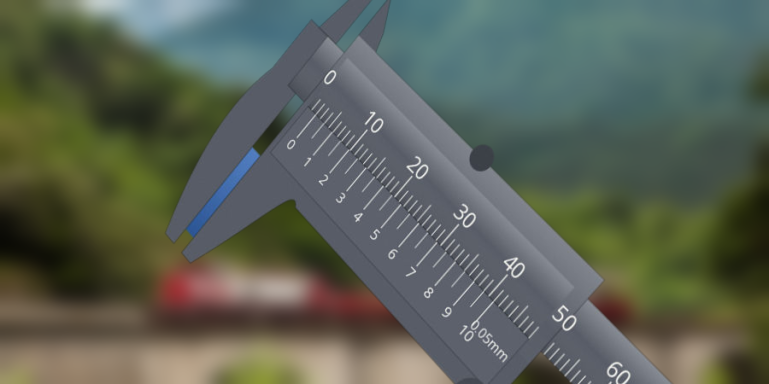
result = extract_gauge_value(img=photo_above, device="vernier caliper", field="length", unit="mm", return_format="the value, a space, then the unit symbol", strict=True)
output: 2.0 mm
